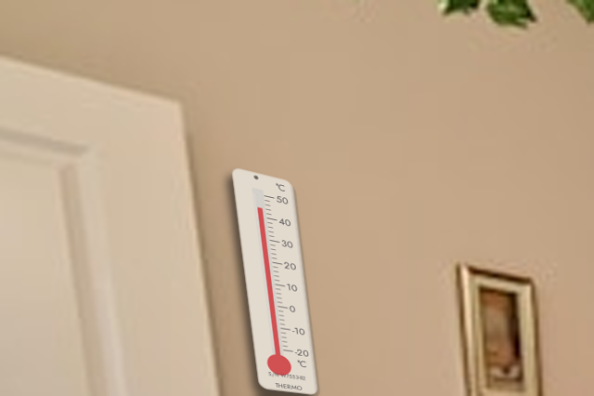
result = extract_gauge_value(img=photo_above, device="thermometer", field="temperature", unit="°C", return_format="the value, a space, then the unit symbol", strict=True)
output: 44 °C
